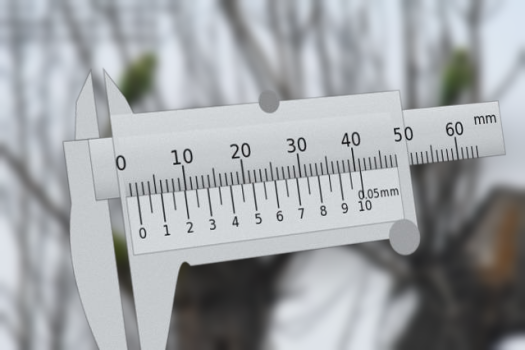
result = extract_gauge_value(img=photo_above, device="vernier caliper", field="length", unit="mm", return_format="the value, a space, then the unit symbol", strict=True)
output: 2.0 mm
